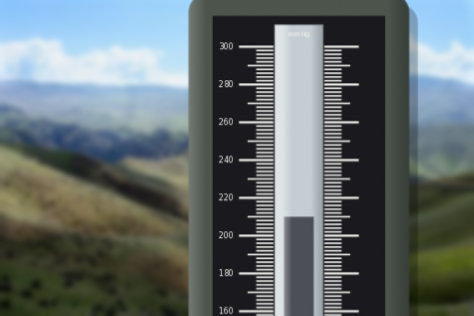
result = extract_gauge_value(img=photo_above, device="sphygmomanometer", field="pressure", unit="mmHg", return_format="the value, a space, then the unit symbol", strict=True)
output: 210 mmHg
